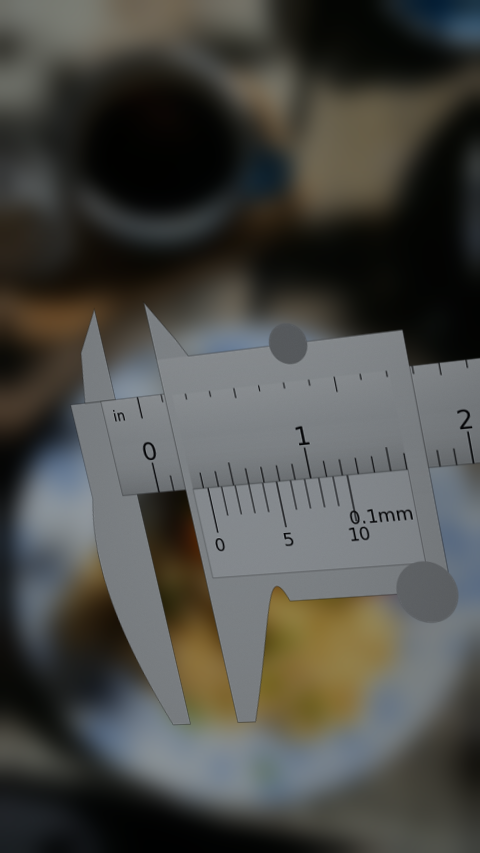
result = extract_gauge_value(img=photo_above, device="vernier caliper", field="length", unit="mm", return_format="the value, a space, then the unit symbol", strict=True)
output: 3.3 mm
